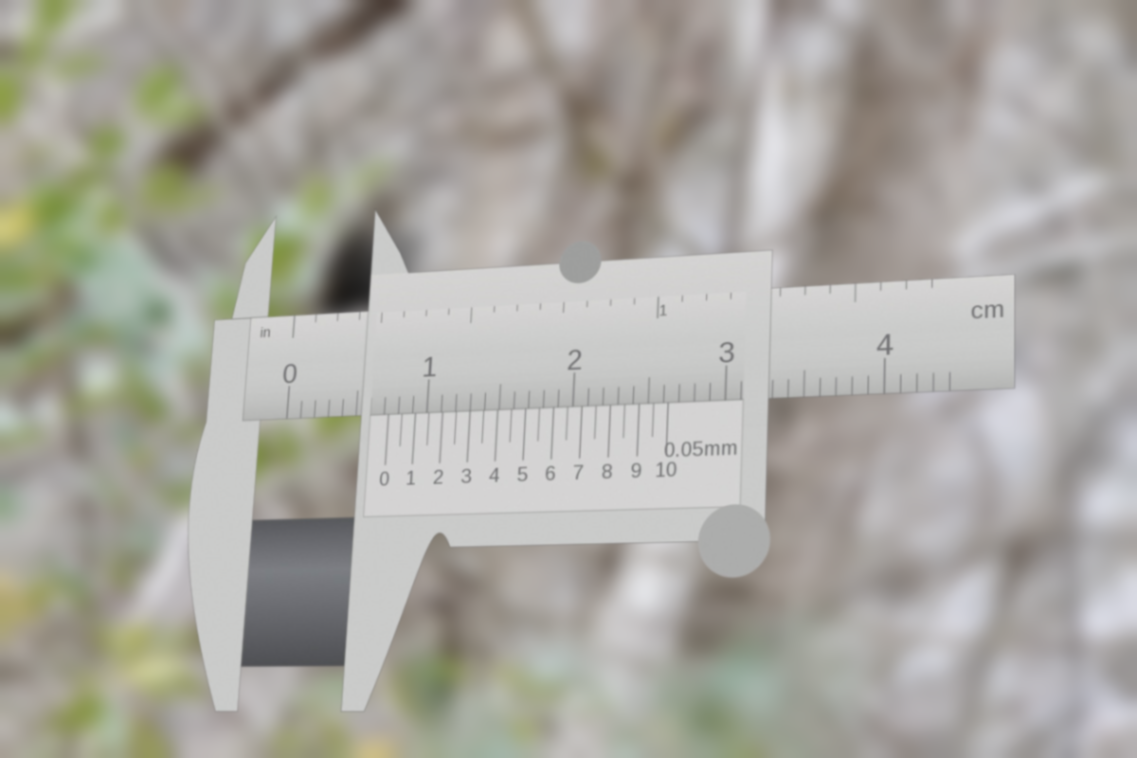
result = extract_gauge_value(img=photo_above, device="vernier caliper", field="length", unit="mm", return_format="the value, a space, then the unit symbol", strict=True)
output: 7.3 mm
